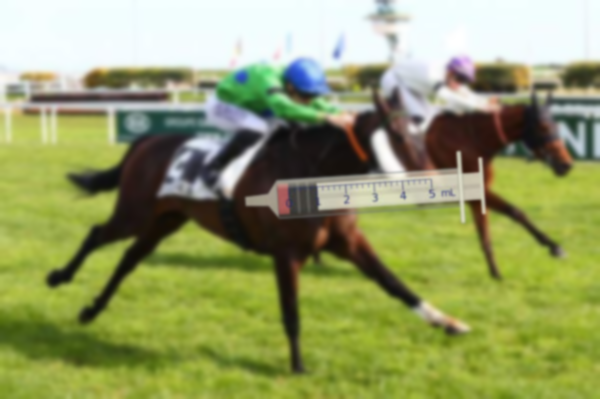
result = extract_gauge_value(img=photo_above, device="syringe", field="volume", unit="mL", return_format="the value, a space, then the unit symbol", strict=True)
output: 0 mL
